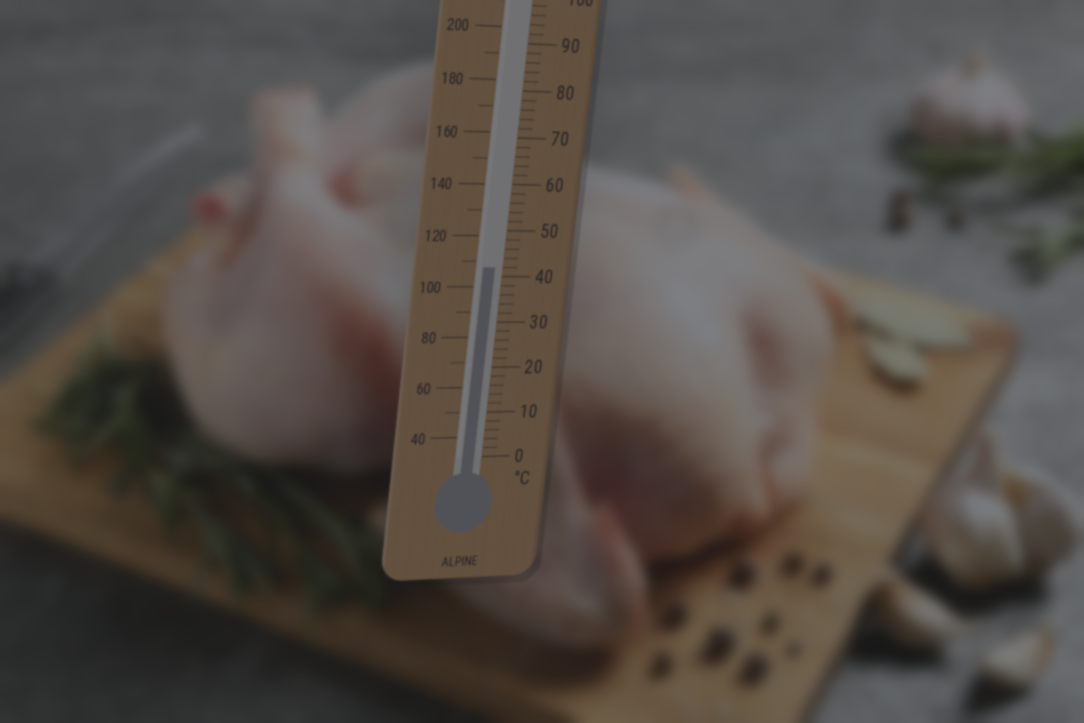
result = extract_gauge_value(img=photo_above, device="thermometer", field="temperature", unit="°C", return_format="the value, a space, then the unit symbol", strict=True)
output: 42 °C
